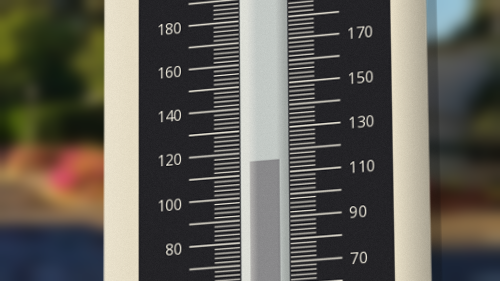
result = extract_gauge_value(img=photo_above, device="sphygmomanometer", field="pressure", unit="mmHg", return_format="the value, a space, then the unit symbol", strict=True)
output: 116 mmHg
